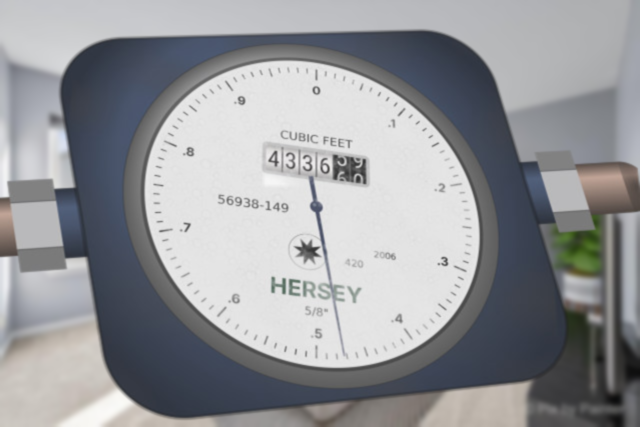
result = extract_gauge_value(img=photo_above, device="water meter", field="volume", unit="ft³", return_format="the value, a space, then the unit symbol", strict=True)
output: 433659.47 ft³
